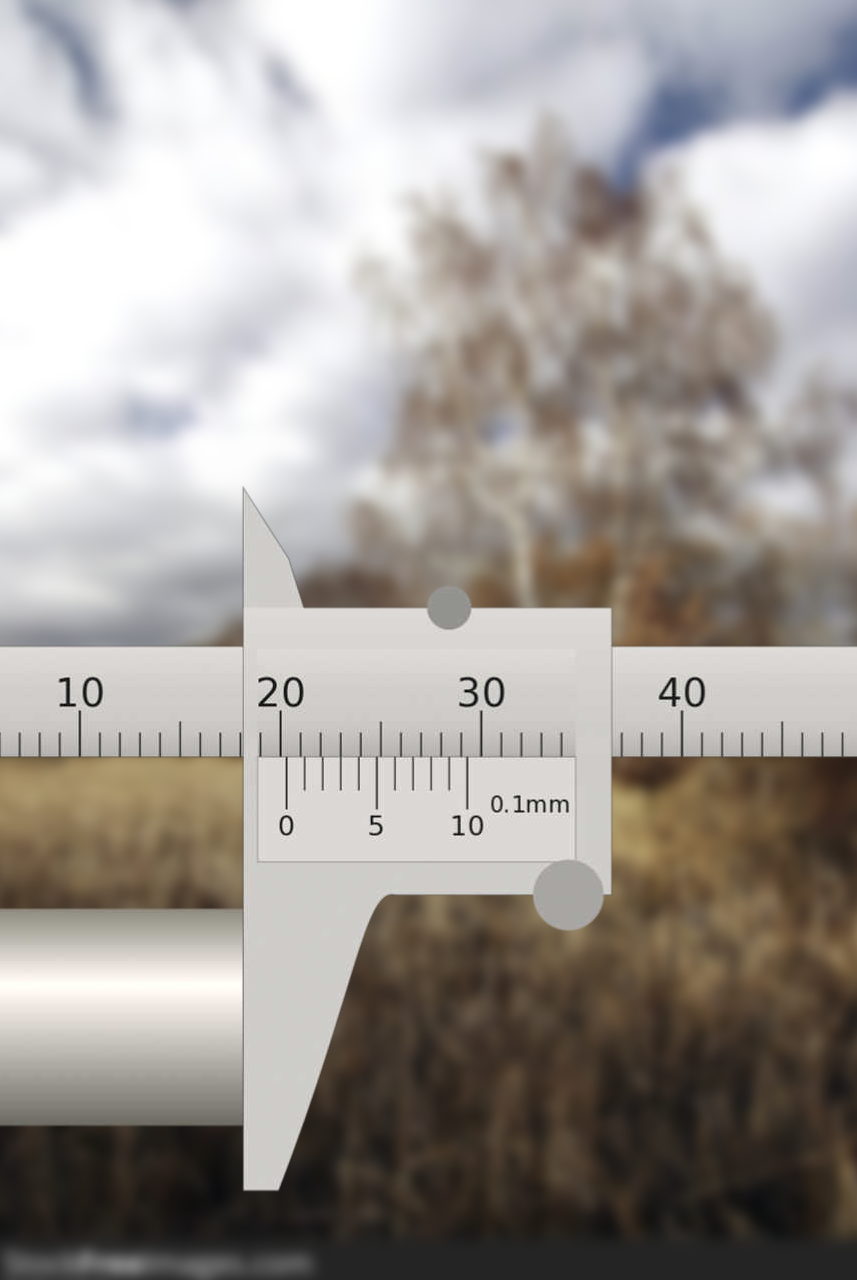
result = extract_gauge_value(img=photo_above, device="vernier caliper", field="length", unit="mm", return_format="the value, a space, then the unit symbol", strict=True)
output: 20.3 mm
